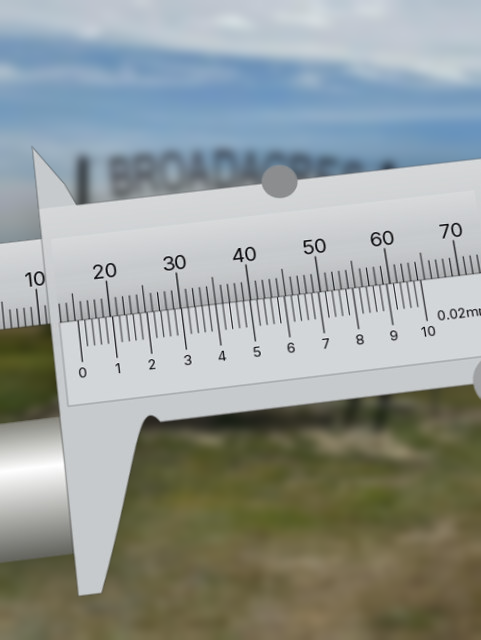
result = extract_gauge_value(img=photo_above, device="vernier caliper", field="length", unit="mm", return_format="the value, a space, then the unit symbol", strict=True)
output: 15.4 mm
